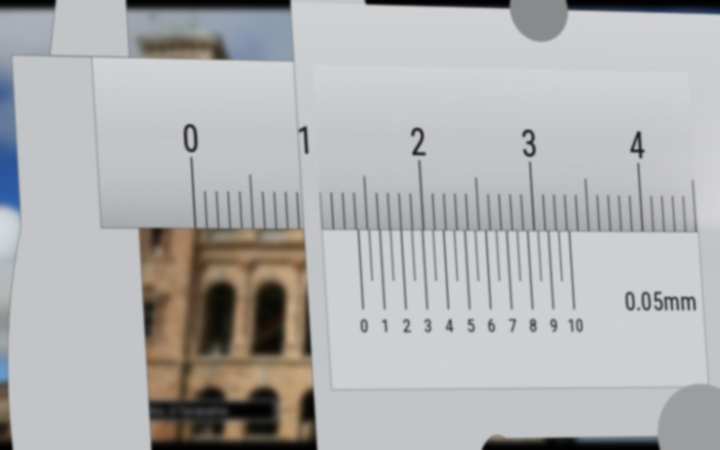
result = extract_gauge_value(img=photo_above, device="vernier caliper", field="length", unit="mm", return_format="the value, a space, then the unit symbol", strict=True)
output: 14.2 mm
